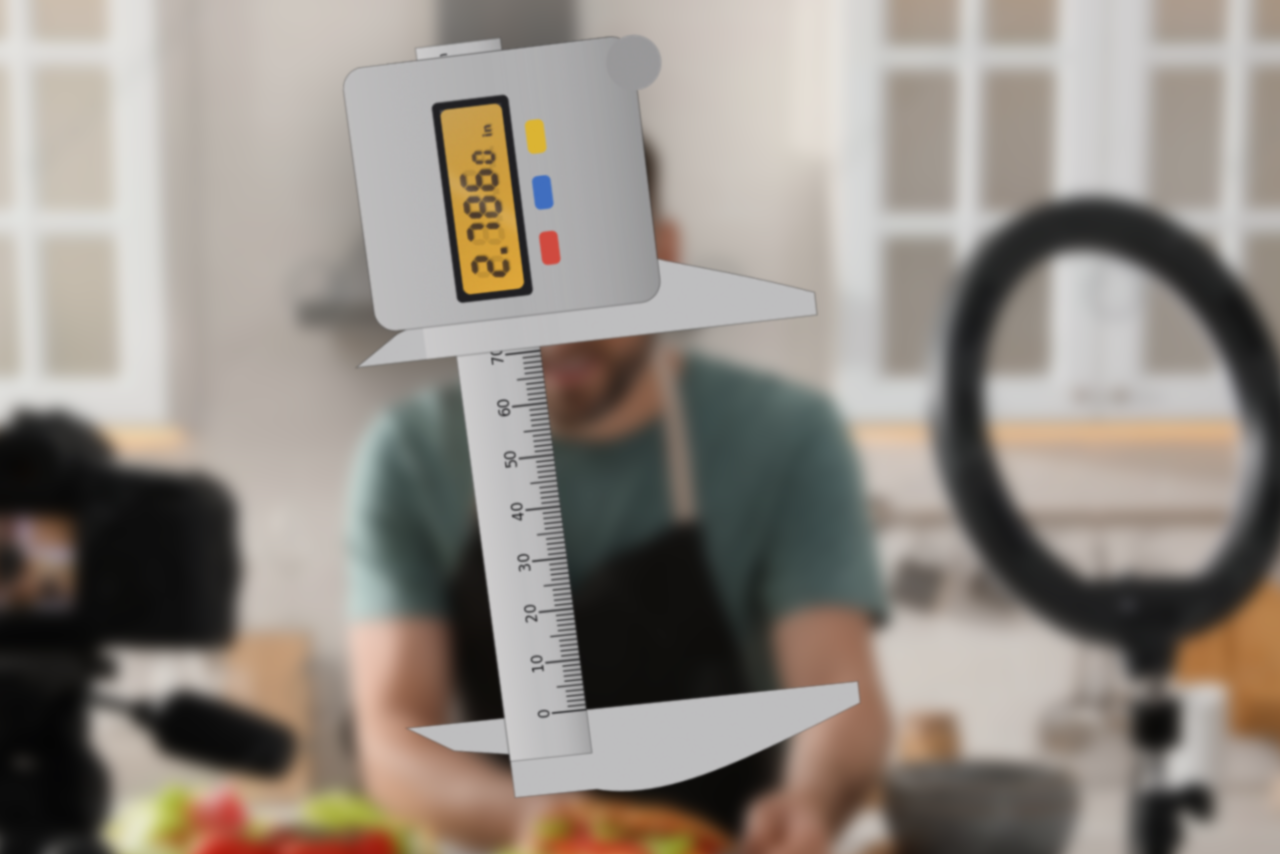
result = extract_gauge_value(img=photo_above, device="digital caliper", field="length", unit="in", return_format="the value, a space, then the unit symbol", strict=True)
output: 2.7860 in
